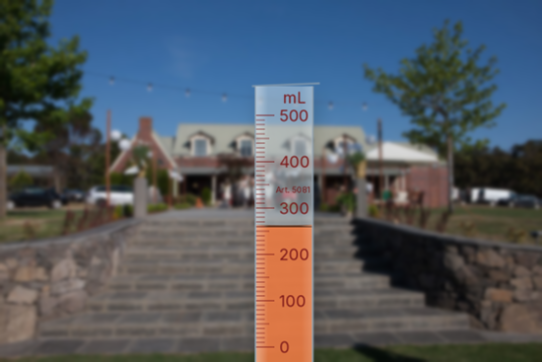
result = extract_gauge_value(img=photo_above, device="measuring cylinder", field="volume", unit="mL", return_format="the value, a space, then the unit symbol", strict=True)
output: 260 mL
